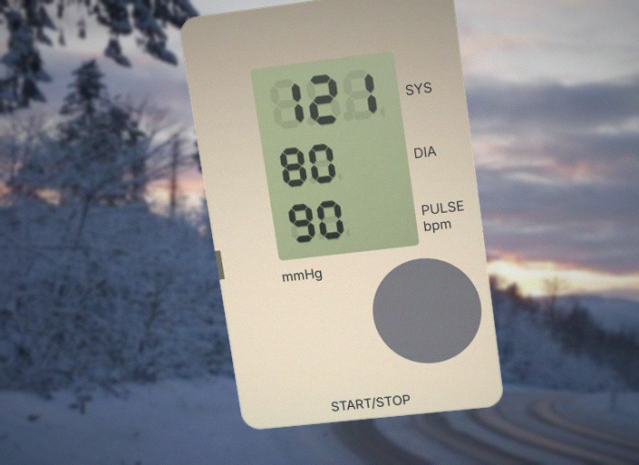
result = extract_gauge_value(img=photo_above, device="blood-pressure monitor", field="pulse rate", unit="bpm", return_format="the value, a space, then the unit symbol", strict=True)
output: 90 bpm
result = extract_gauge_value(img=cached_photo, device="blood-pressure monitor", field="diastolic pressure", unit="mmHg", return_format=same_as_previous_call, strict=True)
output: 80 mmHg
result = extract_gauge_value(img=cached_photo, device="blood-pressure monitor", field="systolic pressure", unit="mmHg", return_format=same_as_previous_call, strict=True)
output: 121 mmHg
